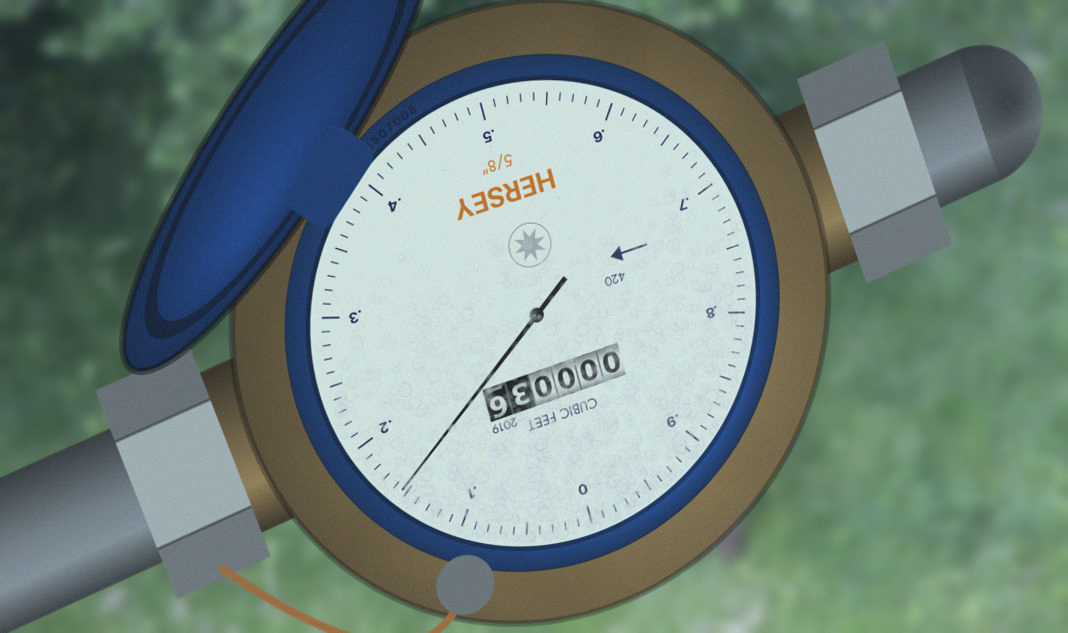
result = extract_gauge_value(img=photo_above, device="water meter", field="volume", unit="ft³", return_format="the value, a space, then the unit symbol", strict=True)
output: 36.15 ft³
